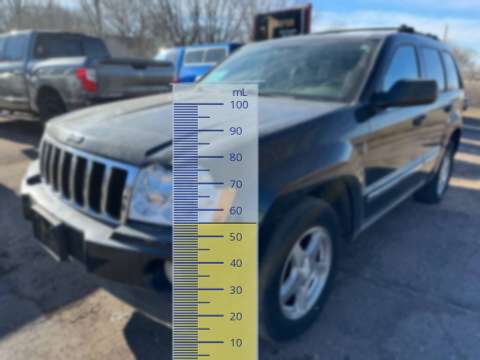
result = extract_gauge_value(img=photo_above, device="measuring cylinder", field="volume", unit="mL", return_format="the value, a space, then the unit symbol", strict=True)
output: 55 mL
